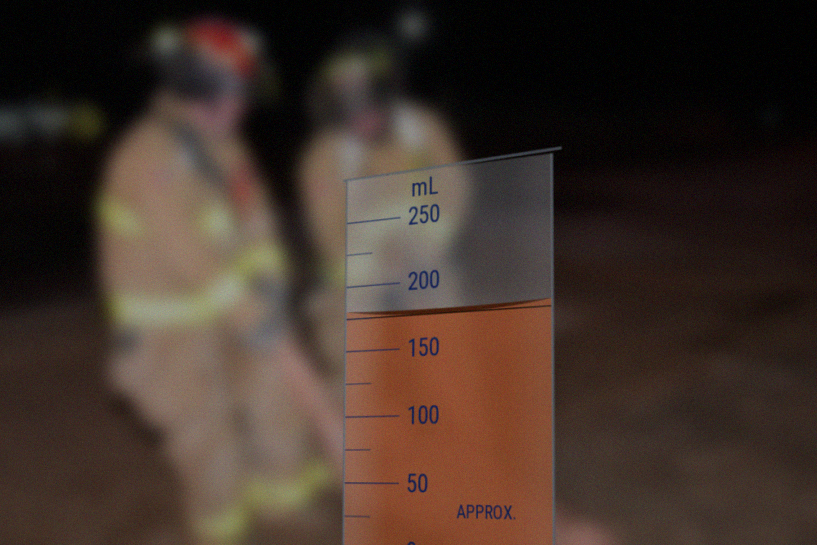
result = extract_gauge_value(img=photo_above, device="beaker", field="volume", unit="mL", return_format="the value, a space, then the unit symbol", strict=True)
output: 175 mL
